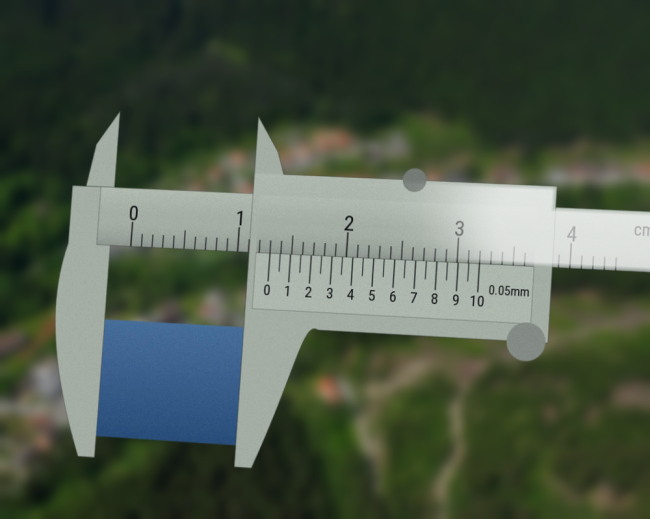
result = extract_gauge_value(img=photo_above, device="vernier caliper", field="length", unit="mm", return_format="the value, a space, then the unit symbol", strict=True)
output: 13.0 mm
